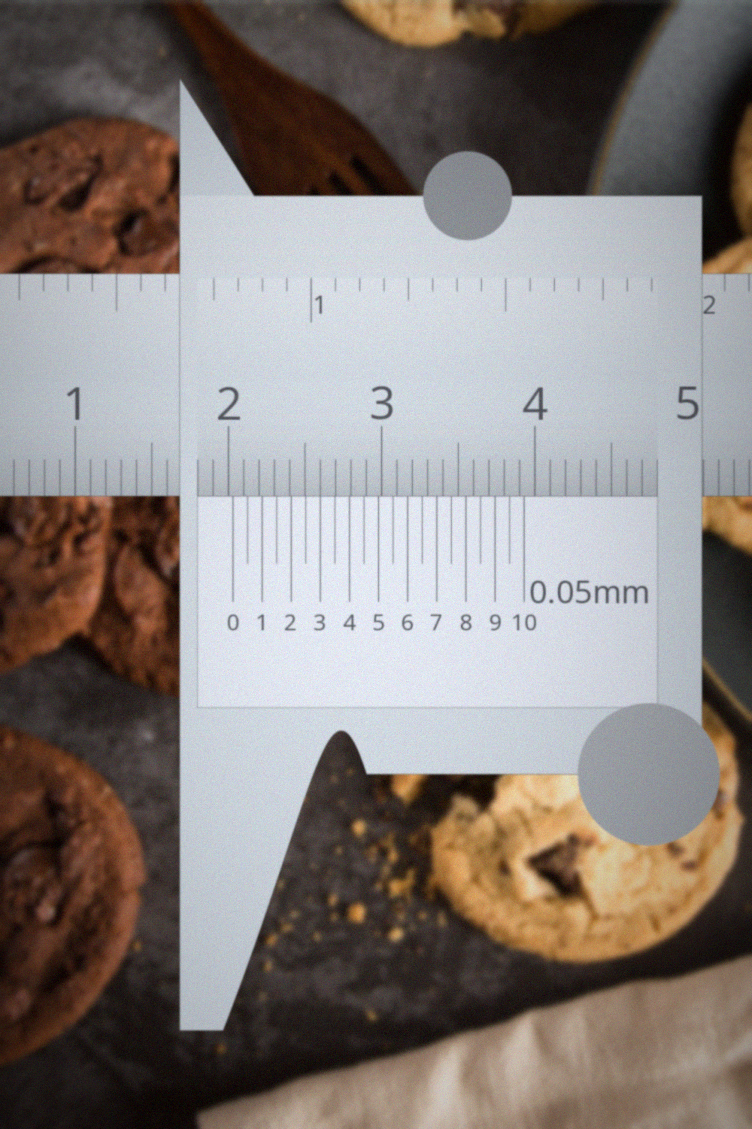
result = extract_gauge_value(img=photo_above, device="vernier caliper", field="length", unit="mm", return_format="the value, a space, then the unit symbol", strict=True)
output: 20.3 mm
